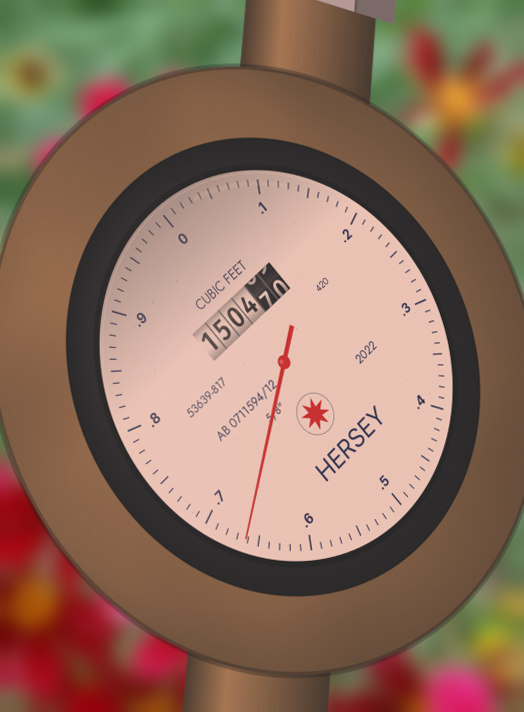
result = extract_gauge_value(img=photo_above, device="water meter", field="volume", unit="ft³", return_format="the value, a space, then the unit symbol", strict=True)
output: 150469.66 ft³
